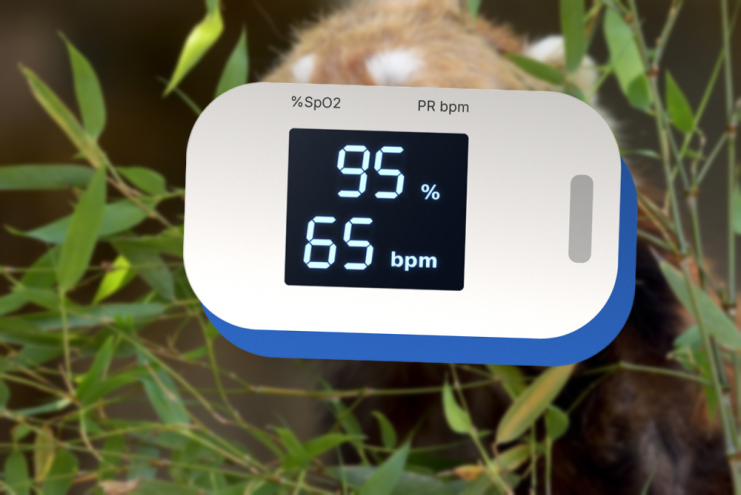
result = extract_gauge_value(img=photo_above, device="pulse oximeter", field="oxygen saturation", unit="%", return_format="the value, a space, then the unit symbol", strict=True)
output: 95 %
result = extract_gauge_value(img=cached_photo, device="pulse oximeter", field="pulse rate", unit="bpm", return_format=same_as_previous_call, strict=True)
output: 65 bpm
